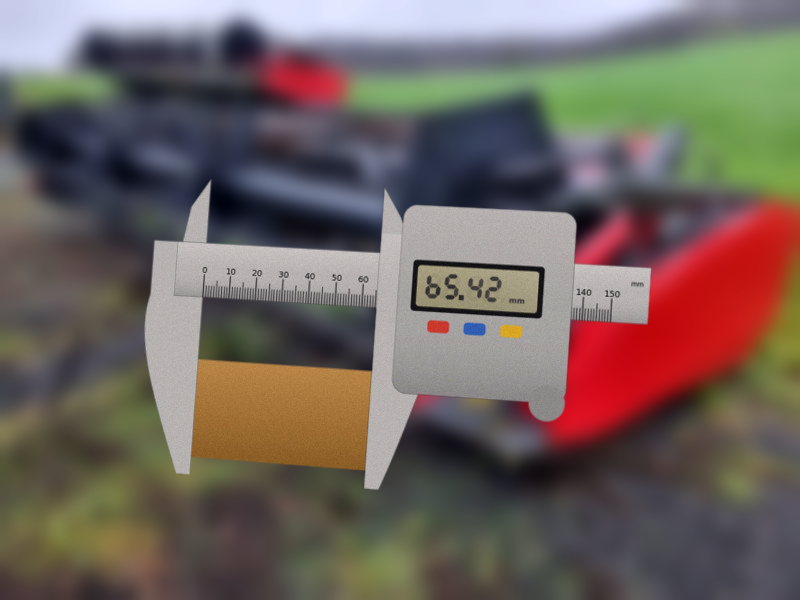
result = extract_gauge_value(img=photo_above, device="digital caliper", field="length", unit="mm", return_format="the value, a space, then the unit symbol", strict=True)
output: 65.42 mm
